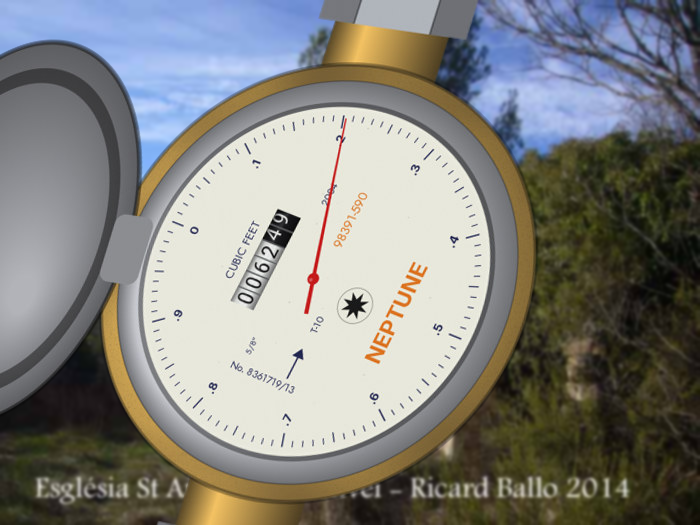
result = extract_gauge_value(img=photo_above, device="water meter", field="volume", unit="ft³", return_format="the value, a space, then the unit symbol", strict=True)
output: 6249.20 ft³
